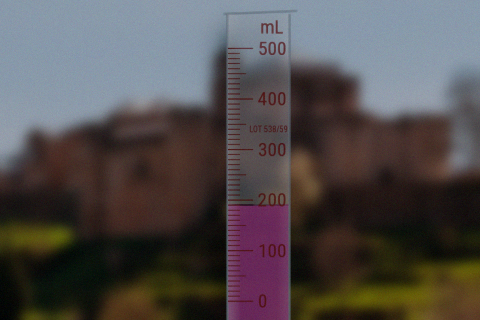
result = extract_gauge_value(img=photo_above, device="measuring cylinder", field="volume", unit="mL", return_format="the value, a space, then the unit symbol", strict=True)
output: 190 mL
